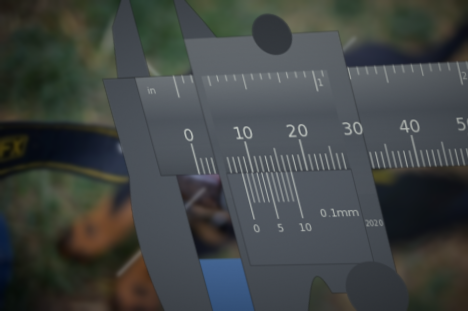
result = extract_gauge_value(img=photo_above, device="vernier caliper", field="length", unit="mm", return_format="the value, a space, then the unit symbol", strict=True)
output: 8.0 mm
